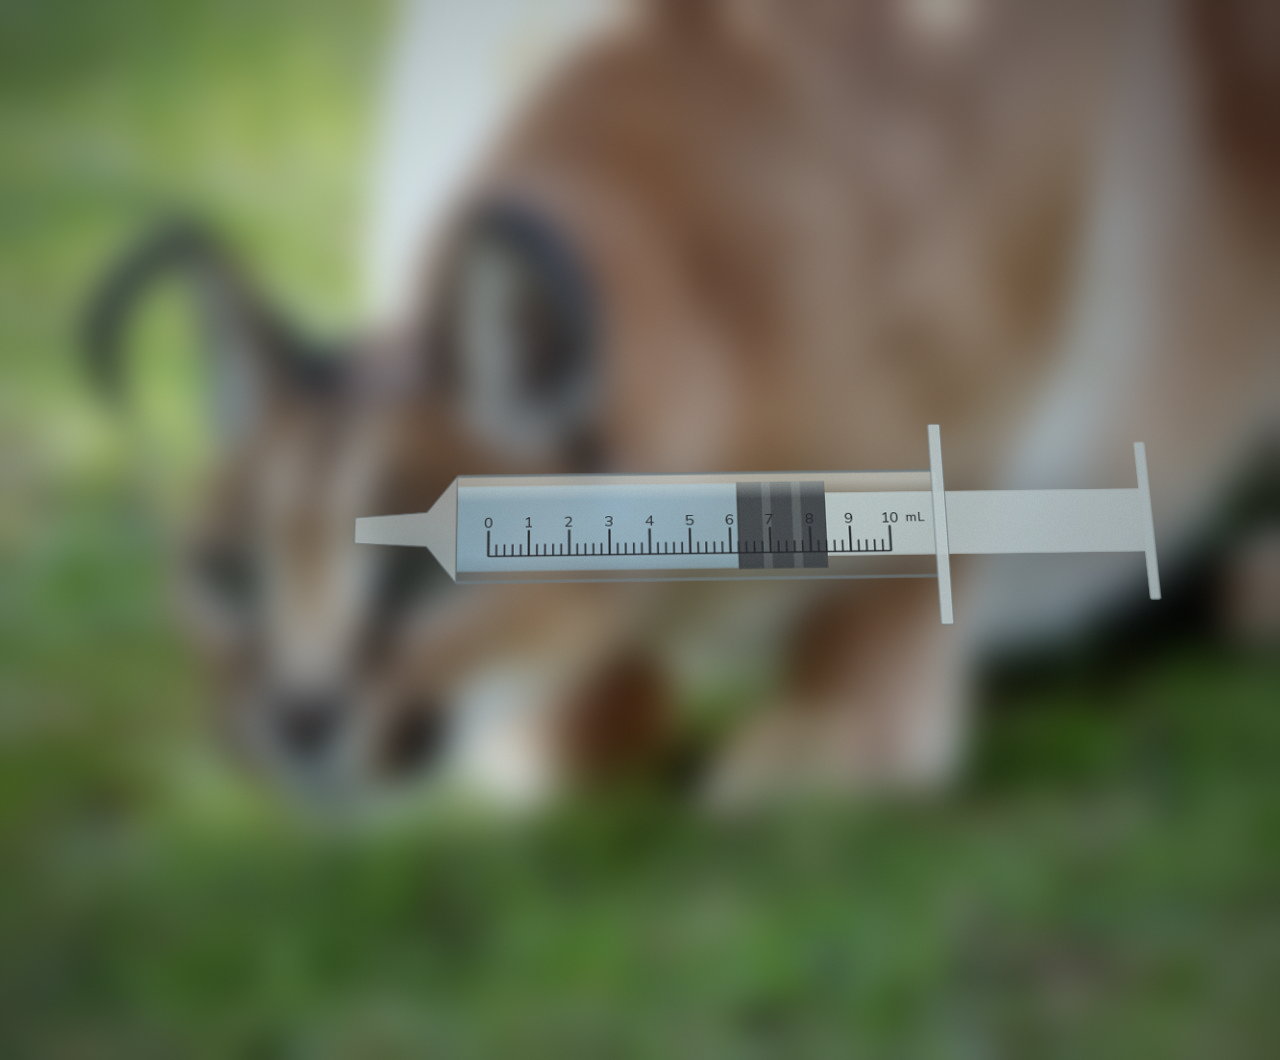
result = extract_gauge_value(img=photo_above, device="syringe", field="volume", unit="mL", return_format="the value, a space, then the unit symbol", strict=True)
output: 6.2 mL
